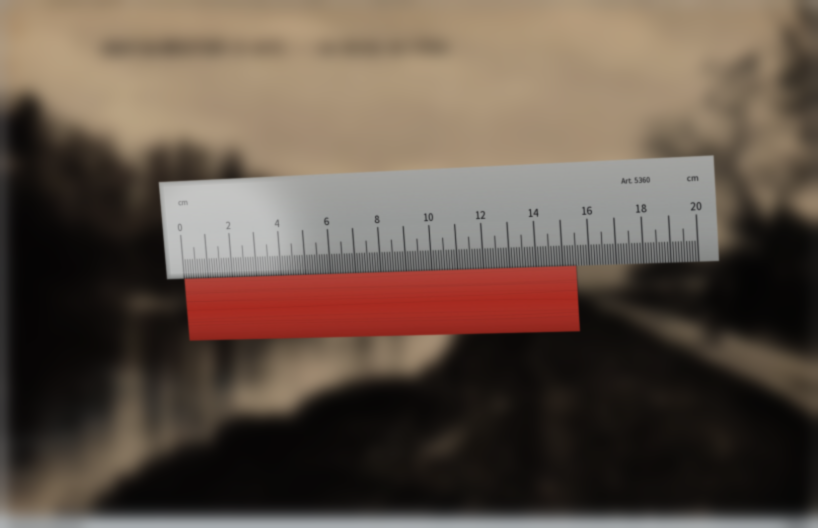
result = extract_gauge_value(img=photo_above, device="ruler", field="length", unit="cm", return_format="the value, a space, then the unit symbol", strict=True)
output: 15.5 cm
